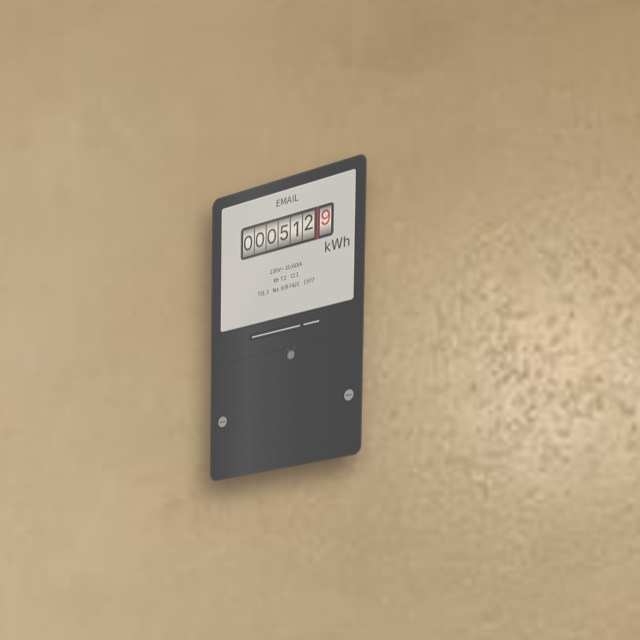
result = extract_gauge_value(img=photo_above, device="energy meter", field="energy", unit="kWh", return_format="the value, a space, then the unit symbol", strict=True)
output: 512.9 kWh
